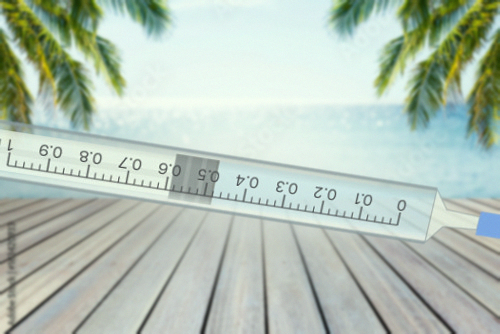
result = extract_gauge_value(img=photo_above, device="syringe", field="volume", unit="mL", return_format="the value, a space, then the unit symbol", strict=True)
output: 0.48 mL
